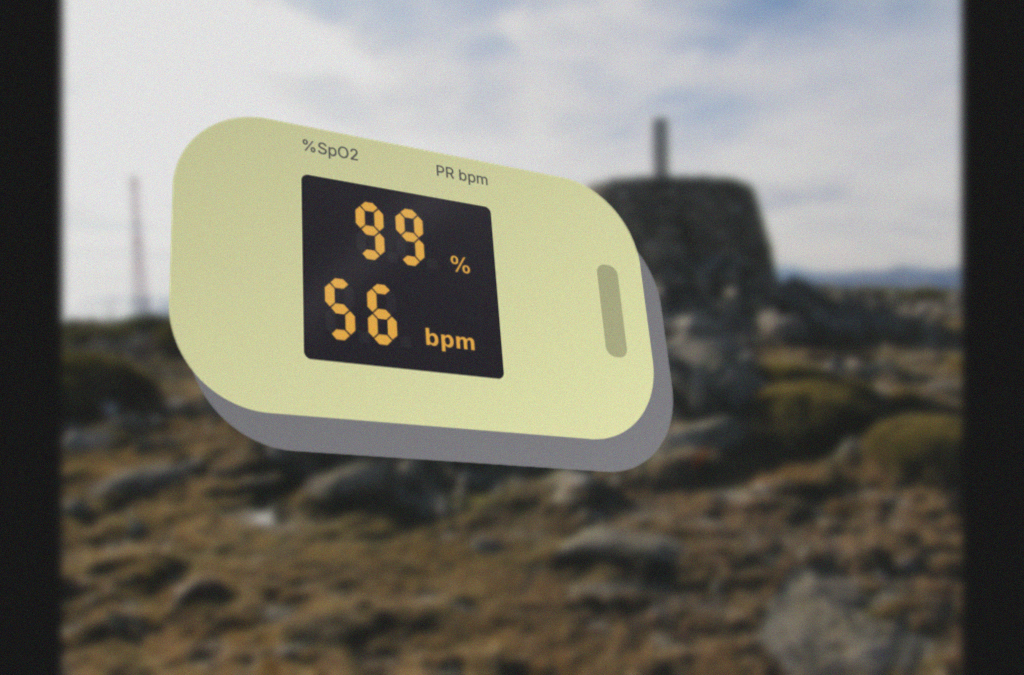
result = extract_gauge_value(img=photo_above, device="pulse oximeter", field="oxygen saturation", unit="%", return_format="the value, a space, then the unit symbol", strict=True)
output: 99 %
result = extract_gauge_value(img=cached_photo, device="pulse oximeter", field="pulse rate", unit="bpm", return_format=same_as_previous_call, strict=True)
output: 56 bpm
